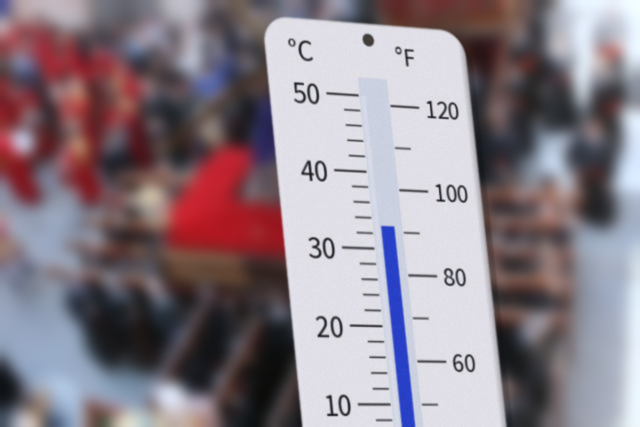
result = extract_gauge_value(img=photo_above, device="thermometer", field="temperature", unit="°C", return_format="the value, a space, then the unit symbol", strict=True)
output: 33 °C
